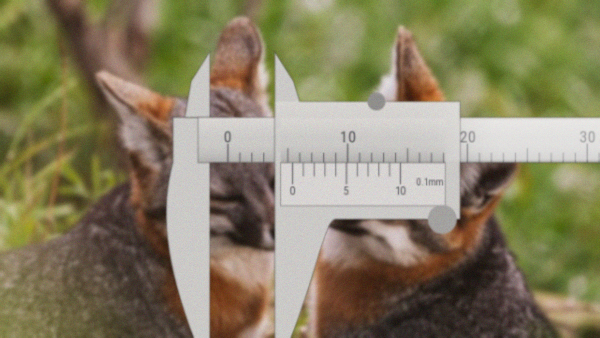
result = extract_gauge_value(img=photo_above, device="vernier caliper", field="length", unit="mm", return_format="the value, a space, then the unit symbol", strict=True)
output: 5.4 mm
